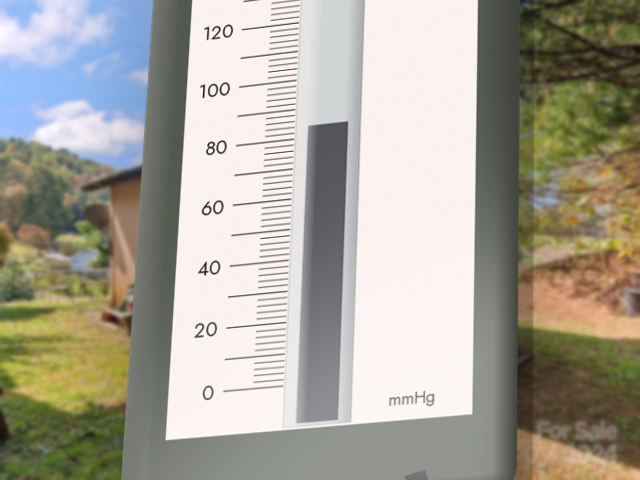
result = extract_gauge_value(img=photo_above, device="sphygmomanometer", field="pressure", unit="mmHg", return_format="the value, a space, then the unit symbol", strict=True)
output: 84 mmHg
